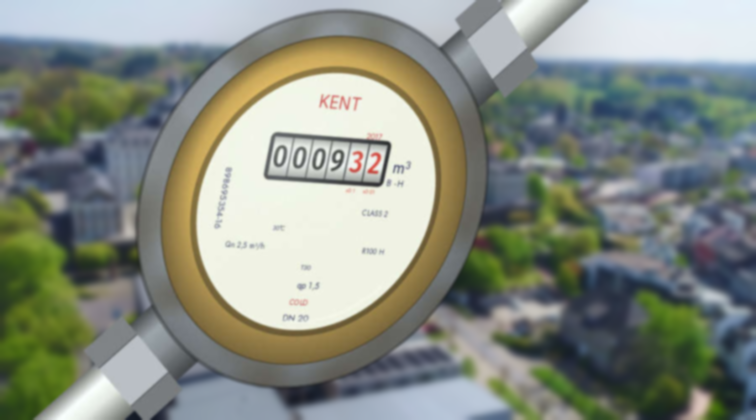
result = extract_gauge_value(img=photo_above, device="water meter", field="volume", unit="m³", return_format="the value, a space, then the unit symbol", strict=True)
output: 9.32 m³
